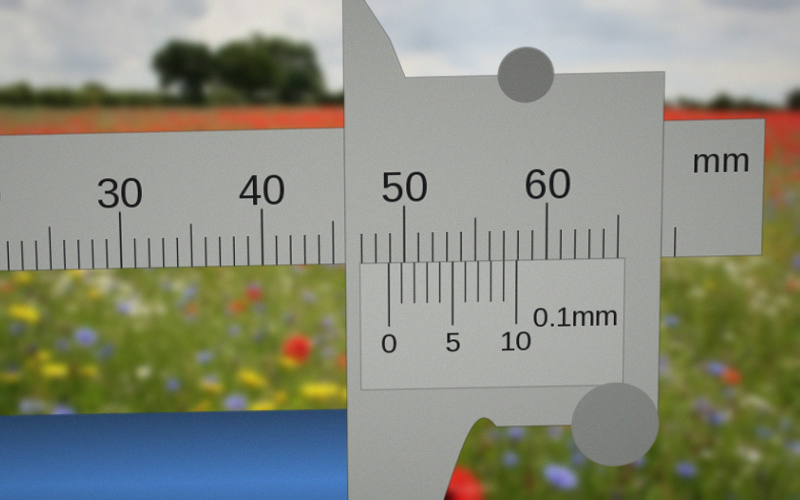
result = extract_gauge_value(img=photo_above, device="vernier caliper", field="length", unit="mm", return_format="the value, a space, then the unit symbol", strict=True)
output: 48.9 mm
